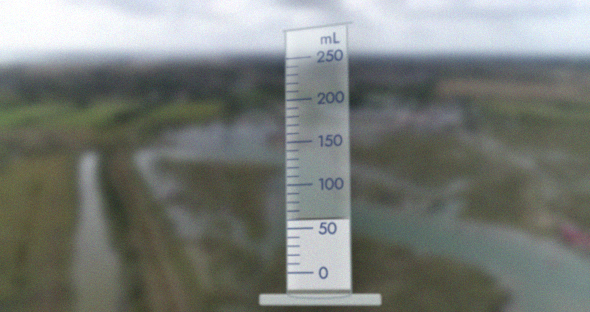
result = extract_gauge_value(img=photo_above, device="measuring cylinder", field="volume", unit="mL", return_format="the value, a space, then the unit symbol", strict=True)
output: 60 mL
